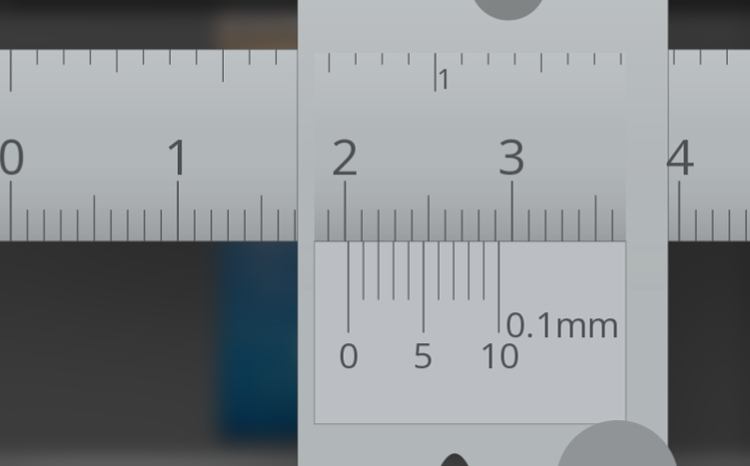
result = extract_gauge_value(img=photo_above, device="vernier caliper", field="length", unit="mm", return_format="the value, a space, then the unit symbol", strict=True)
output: 20.2 mm
